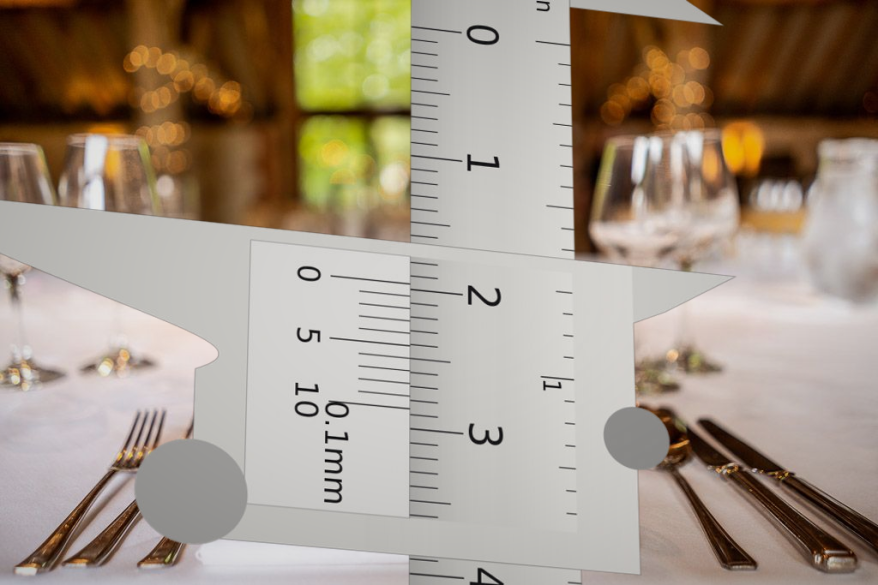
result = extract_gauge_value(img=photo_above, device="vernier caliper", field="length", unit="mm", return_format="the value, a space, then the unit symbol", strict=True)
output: 19.6 mm
